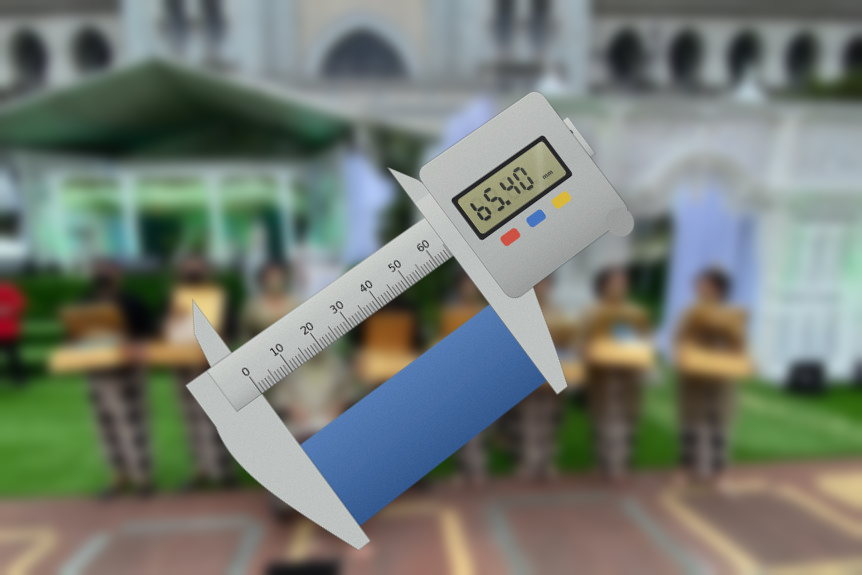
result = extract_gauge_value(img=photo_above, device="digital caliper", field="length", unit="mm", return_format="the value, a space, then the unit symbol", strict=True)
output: 65.40 mm
